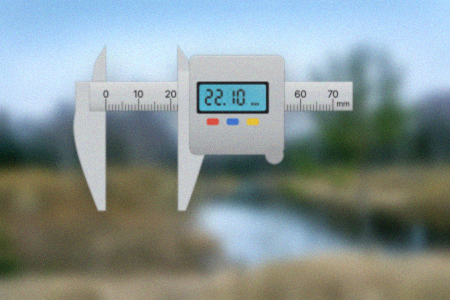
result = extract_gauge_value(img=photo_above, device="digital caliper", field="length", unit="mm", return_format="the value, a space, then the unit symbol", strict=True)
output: 22.10 mm
